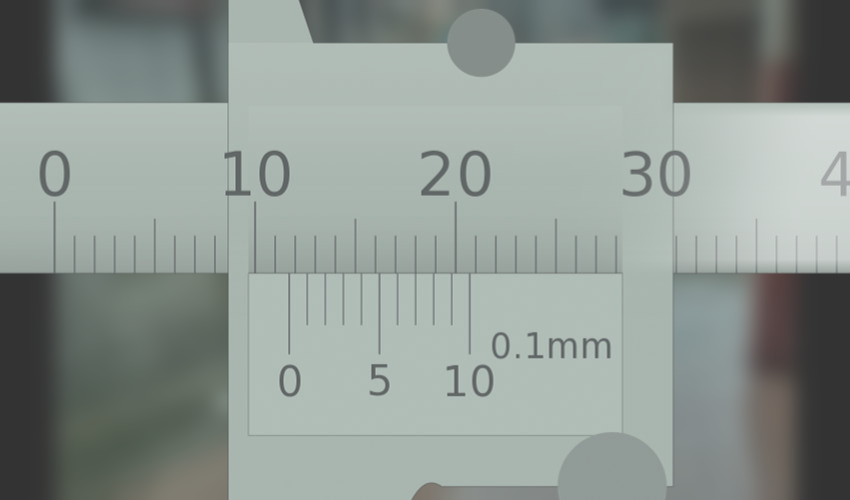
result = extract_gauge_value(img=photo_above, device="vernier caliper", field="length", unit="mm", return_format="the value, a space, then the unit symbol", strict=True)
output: 11.7 mm
